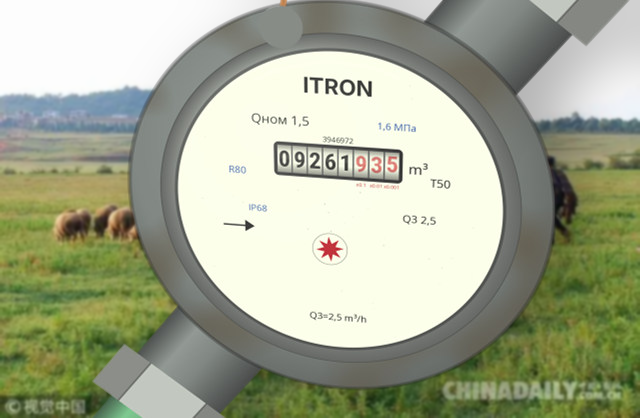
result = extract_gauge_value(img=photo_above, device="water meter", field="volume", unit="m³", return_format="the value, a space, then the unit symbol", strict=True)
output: 9261.935 m³
